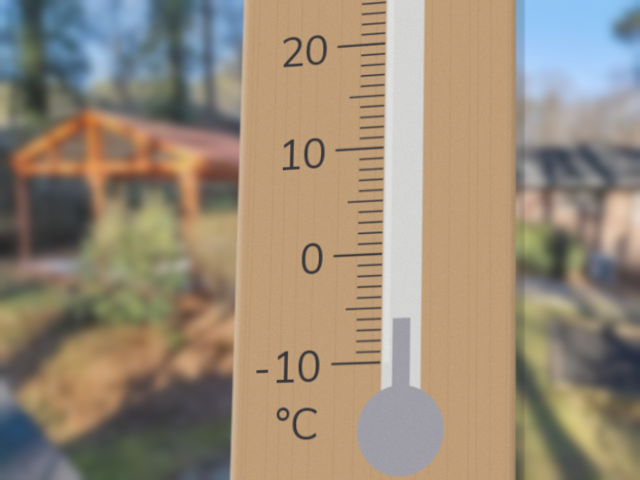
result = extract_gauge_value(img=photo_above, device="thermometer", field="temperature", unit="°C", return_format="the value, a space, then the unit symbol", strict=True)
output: -6 °C
